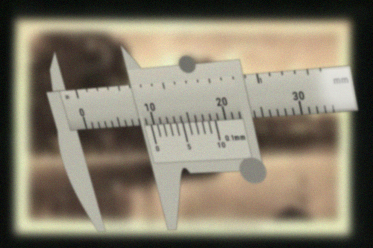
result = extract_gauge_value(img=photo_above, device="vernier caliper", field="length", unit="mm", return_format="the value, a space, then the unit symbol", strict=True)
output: 9.6 mm
